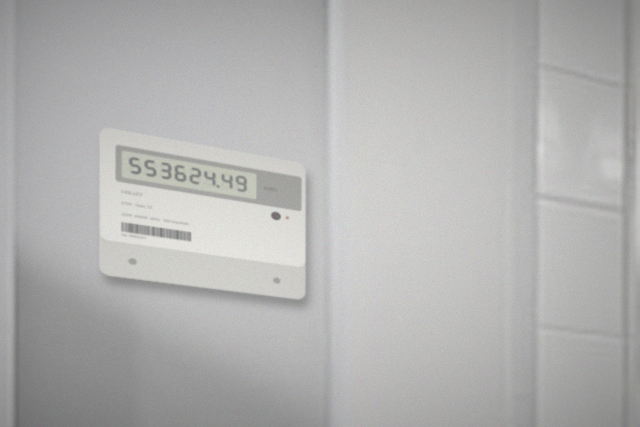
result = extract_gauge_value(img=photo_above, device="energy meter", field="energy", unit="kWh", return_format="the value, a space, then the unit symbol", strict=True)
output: 553624.49 kWh
